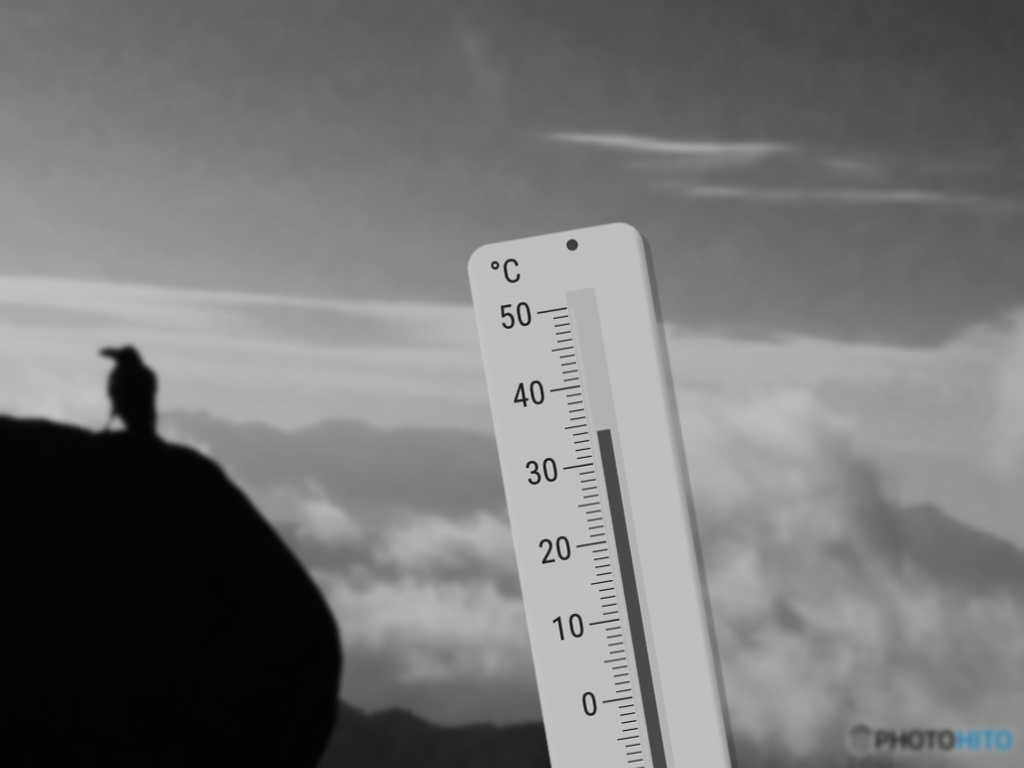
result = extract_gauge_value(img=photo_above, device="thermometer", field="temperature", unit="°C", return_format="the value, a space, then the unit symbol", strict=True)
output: 34 °C
